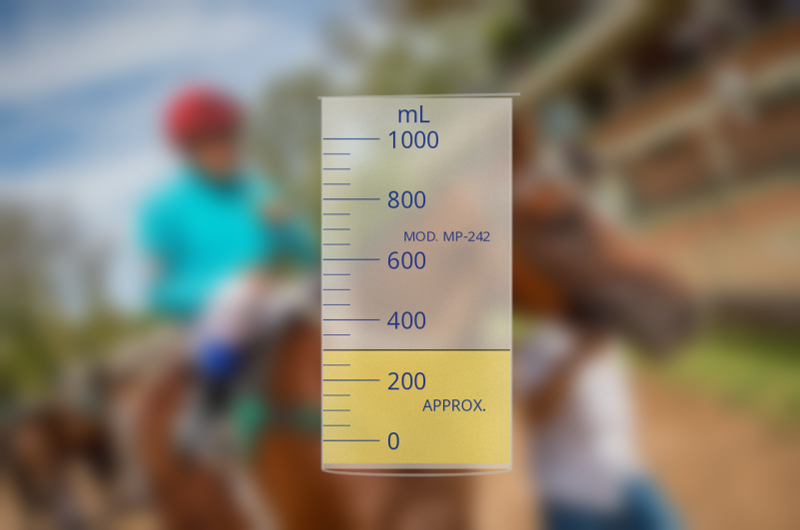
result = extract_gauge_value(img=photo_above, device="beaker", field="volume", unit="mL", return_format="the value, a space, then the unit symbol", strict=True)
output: 300 mL
